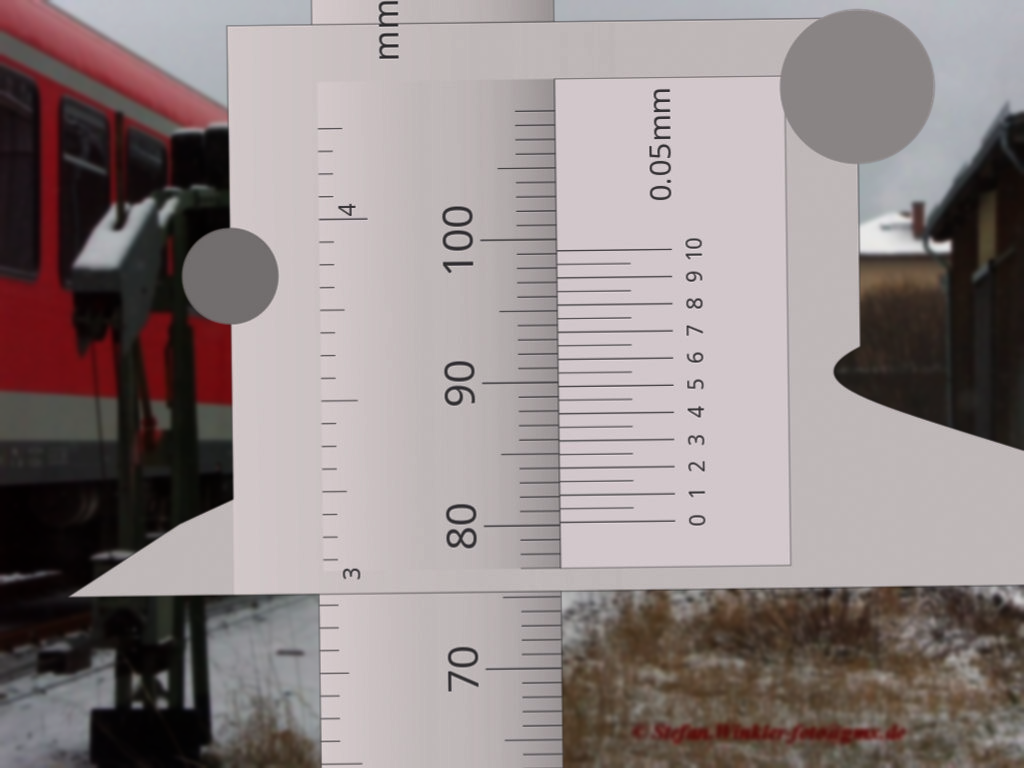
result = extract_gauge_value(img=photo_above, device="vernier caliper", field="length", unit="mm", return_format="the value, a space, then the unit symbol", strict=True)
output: 80.2 mm
